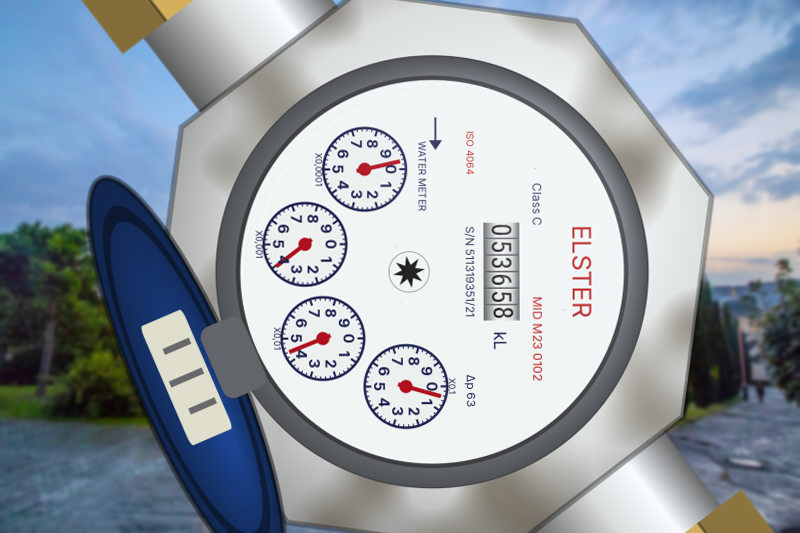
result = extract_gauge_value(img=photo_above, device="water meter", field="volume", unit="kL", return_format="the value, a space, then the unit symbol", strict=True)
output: 53658.0439 kL
